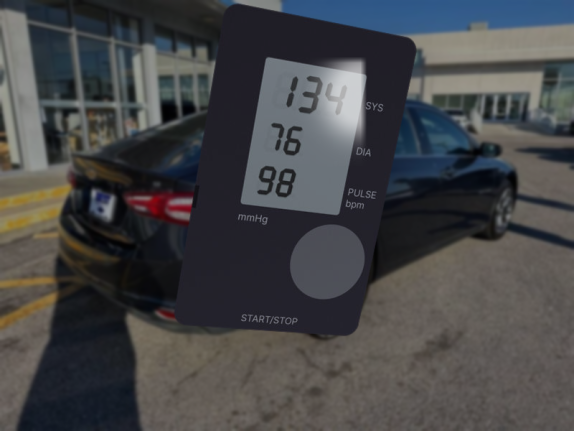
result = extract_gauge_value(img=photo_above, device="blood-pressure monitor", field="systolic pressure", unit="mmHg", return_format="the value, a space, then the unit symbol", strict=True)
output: 134 mmHg
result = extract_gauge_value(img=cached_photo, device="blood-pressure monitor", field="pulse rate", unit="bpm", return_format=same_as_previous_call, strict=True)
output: 98 bpm
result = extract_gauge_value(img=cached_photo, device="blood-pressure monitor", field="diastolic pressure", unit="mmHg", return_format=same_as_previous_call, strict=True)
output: 76 mmHg
